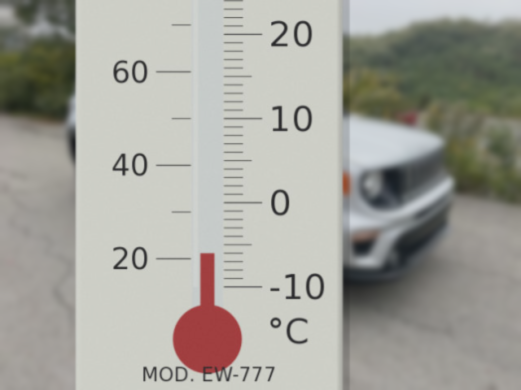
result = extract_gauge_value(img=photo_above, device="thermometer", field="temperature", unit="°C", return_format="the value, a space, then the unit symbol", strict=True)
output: -6 °C
